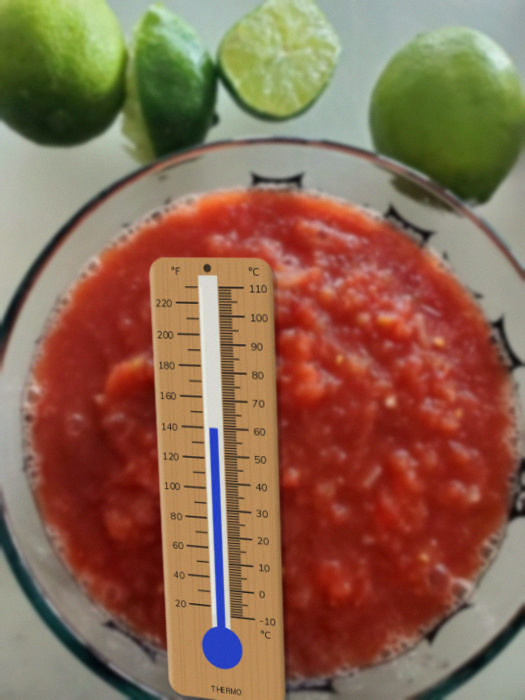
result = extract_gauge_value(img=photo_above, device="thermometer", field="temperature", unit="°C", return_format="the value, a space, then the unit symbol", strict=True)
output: 60 °C
